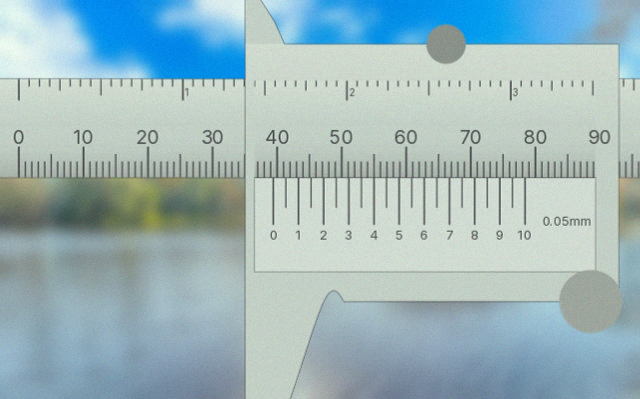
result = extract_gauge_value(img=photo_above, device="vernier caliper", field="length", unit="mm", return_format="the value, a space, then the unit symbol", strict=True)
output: 39.4 mm
